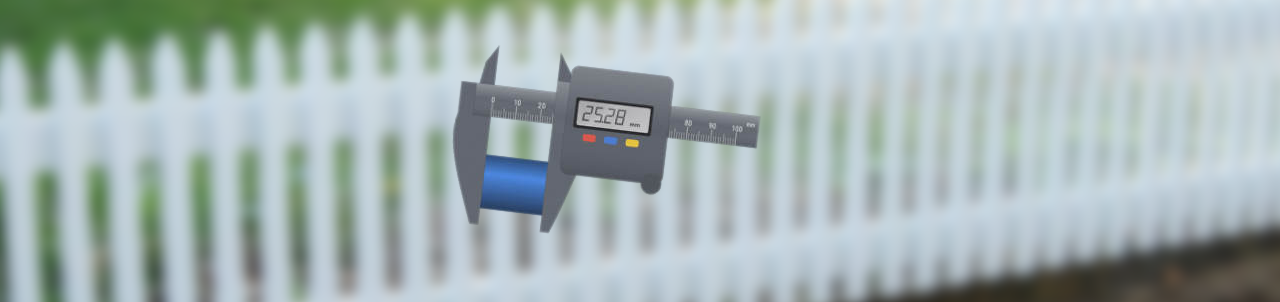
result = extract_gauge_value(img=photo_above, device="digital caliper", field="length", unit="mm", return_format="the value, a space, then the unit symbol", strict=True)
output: 25.28 mm
